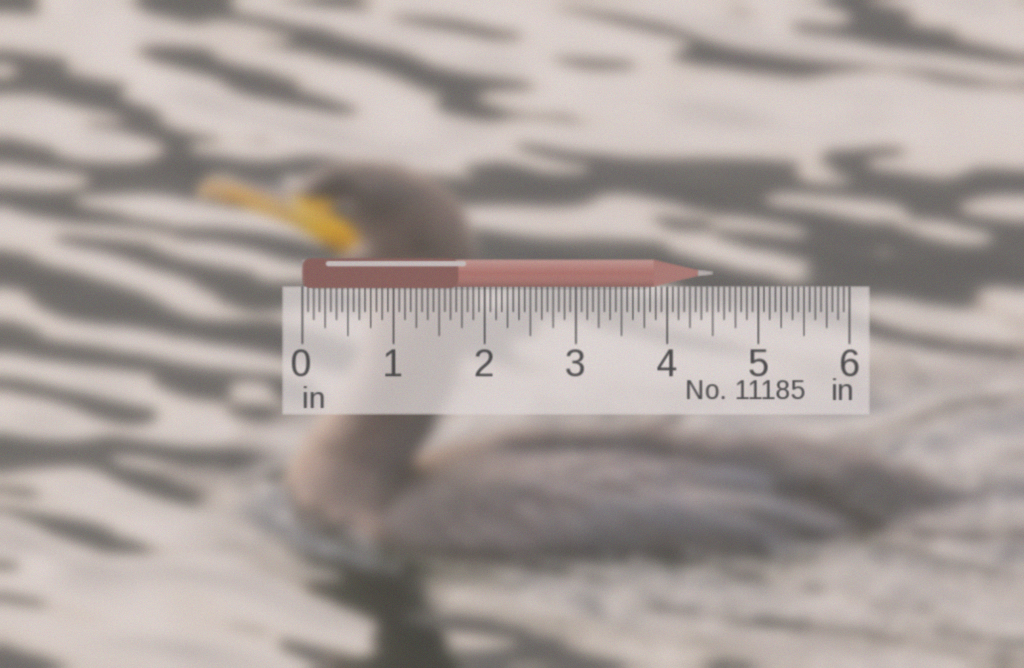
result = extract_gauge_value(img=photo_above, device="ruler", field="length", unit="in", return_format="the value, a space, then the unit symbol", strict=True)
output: 4.5 in
